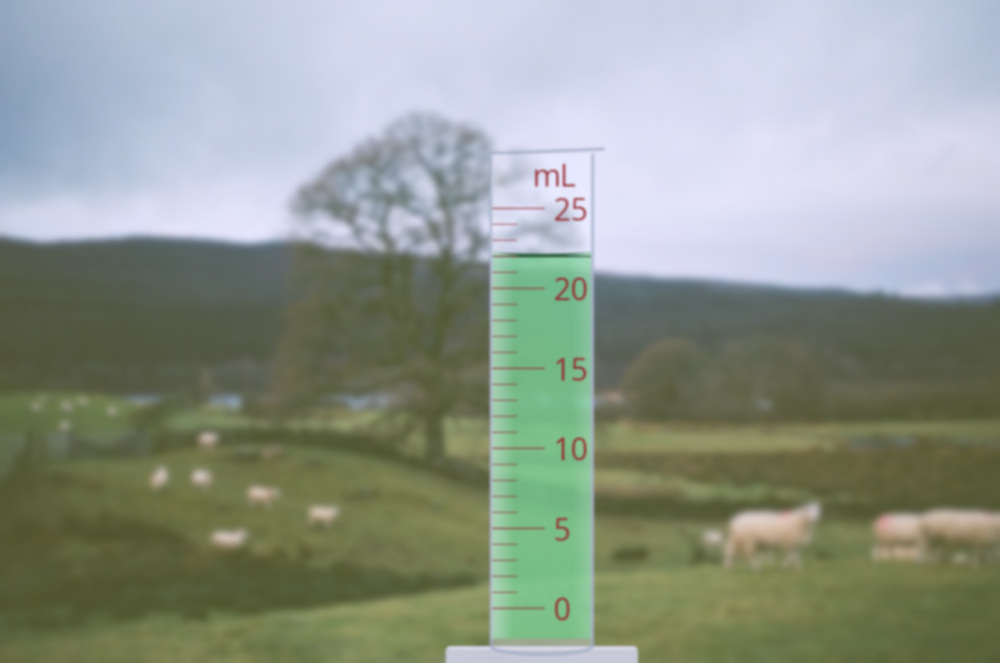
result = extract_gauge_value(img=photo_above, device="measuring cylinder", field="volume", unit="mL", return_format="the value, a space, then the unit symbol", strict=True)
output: 22 mL
